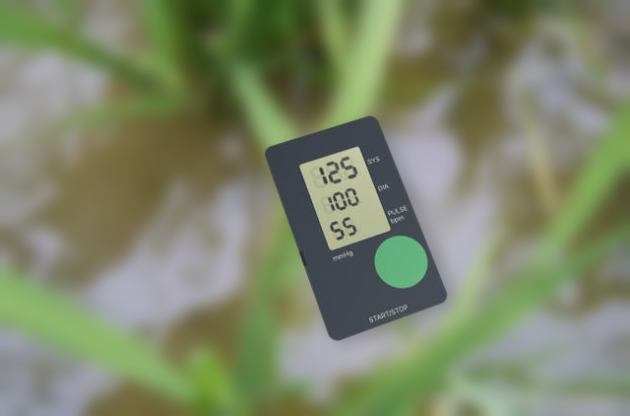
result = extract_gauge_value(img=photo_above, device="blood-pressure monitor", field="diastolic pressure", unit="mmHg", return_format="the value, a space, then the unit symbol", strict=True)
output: 100 mmHg
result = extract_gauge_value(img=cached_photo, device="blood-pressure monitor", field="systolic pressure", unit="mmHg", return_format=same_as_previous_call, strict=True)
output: 125 mmHg
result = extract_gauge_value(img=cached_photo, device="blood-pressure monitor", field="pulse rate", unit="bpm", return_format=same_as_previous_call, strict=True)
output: 55 bpm
